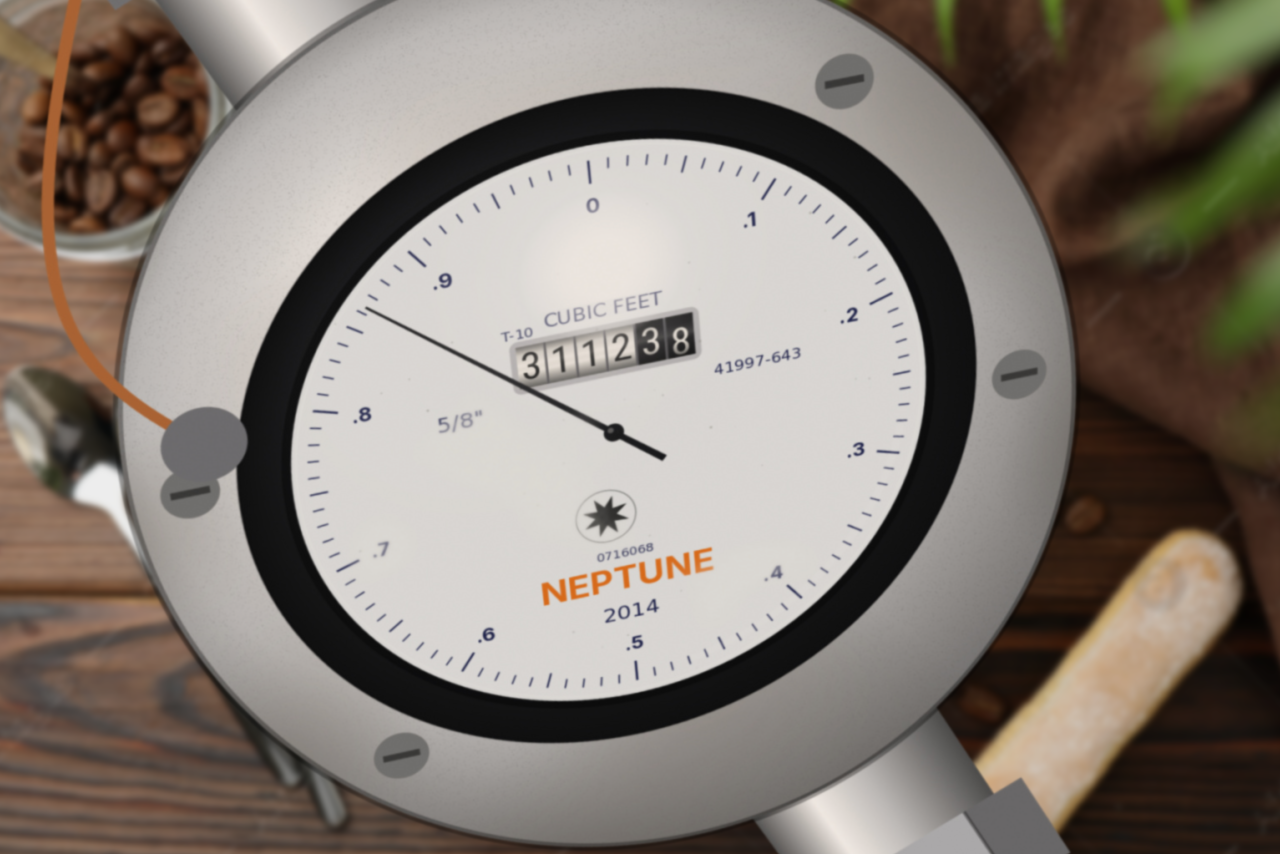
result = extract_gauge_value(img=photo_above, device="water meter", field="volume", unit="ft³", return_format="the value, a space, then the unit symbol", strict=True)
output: 311237.86 ft³
